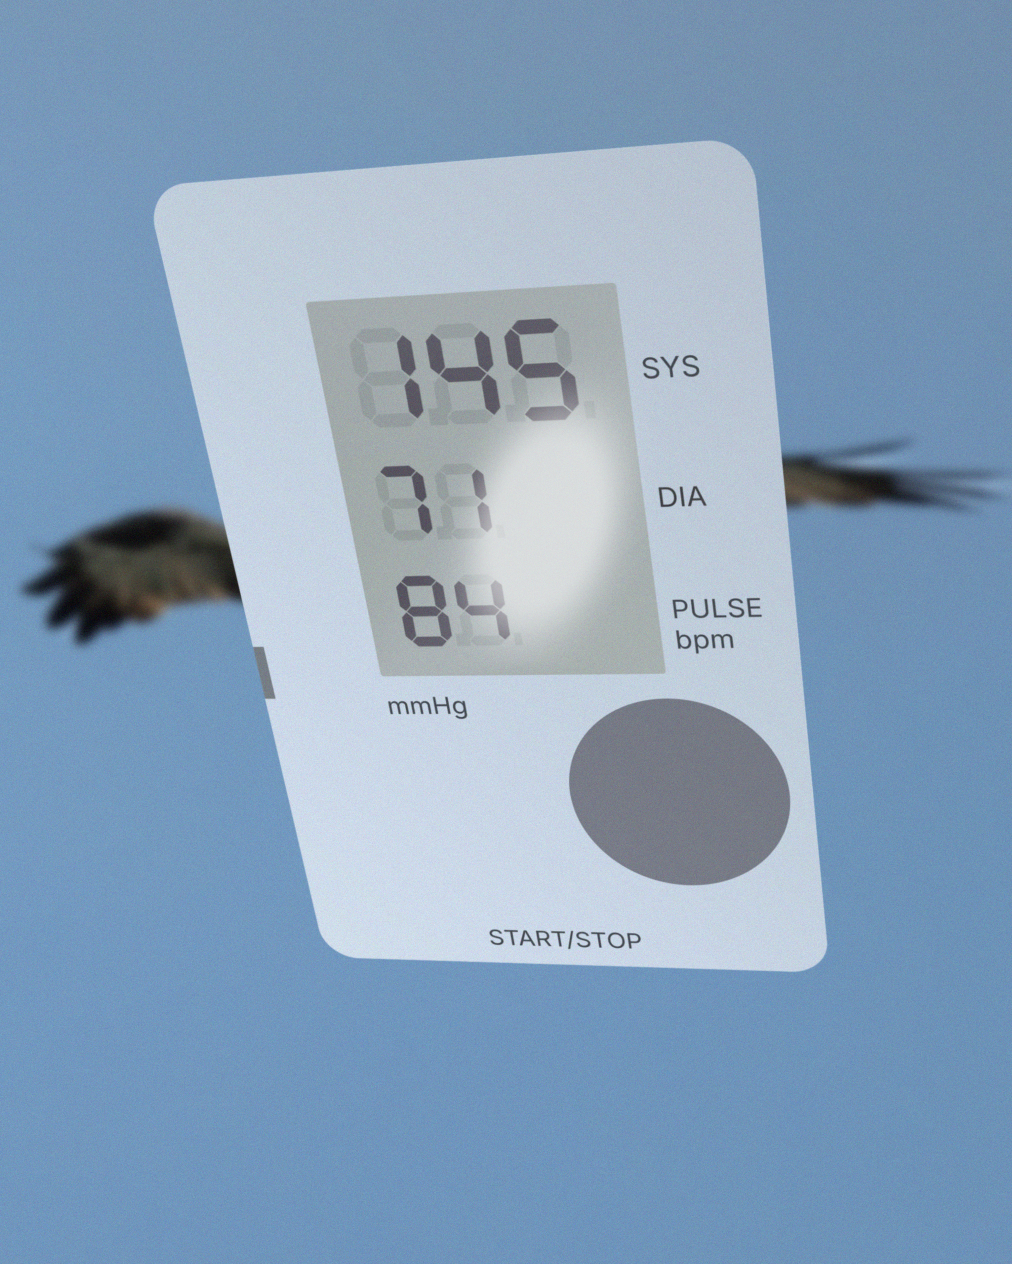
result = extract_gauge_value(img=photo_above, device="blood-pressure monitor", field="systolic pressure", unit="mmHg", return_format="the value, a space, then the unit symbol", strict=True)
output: 145 mmHg
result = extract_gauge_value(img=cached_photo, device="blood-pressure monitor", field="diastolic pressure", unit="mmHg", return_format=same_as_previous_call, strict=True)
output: 71 mmHg
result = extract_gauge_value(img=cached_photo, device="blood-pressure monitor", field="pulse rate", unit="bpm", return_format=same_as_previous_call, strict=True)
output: 84 bpm
